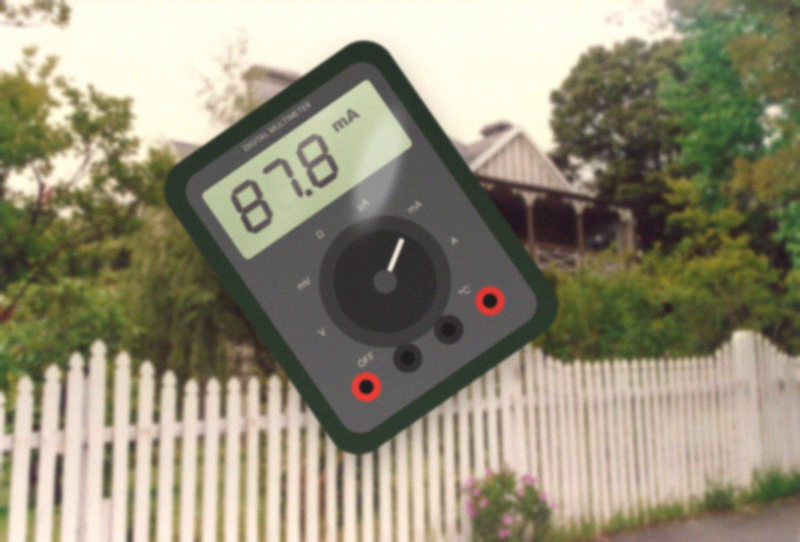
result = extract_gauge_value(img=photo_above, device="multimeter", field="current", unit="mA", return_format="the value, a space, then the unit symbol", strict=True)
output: 87.8 mA
